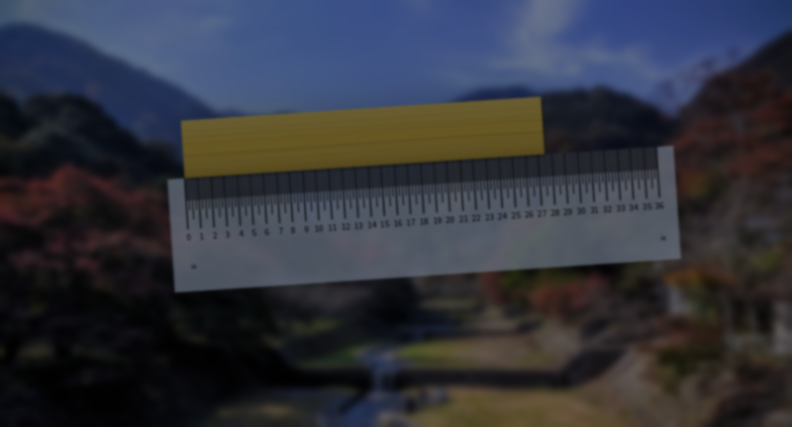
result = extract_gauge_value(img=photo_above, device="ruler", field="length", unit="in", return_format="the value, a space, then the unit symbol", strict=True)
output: 27.5 in
